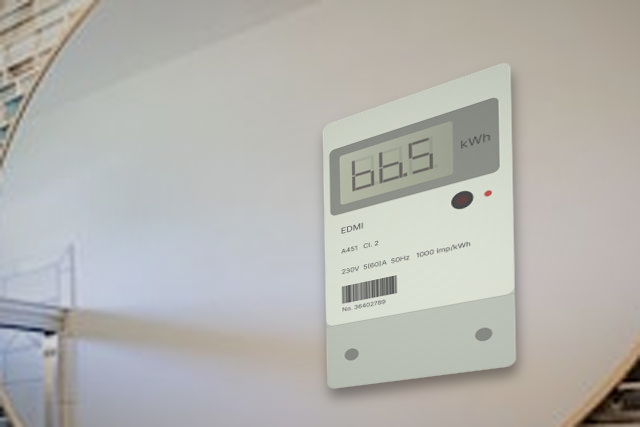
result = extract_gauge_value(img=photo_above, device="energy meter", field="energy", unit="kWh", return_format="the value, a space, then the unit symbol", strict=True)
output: 66.5 kWh
